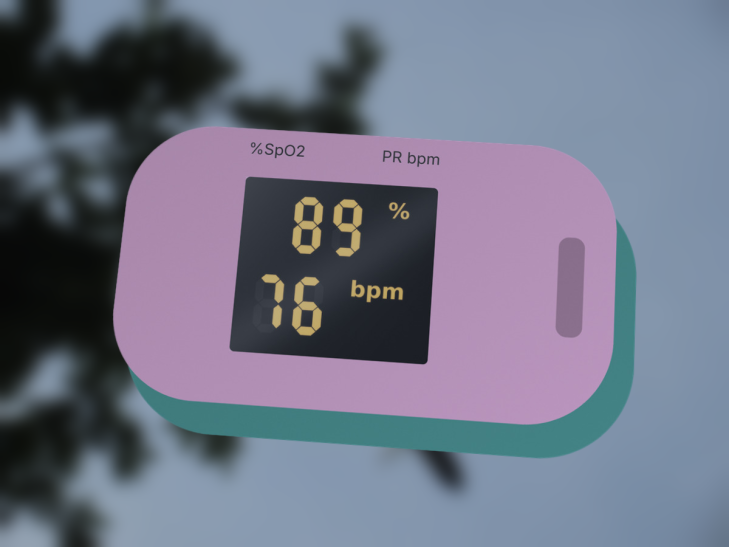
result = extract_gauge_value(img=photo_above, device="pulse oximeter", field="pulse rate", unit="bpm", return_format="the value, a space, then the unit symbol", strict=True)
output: 76 bpm
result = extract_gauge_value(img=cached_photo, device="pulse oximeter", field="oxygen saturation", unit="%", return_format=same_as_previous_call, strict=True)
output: 89 %
